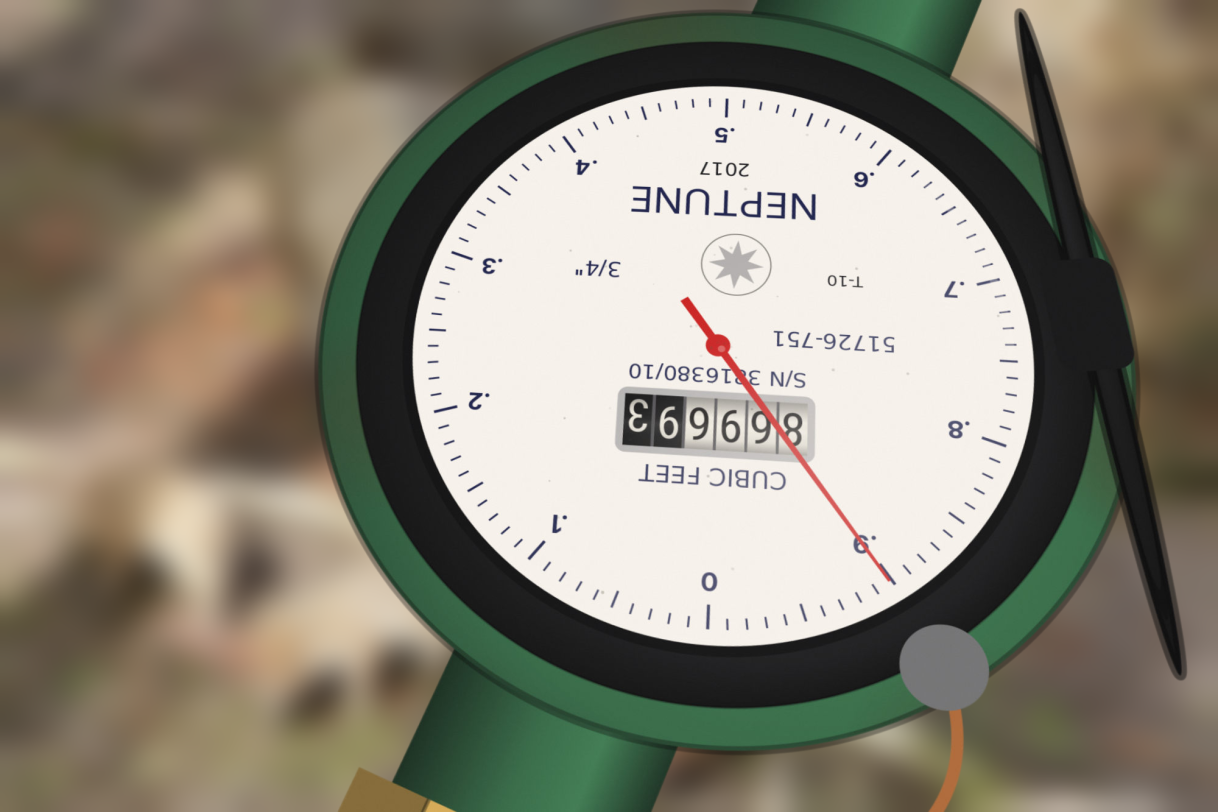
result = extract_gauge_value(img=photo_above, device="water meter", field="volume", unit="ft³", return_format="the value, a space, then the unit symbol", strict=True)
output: 869692.90 ft³
